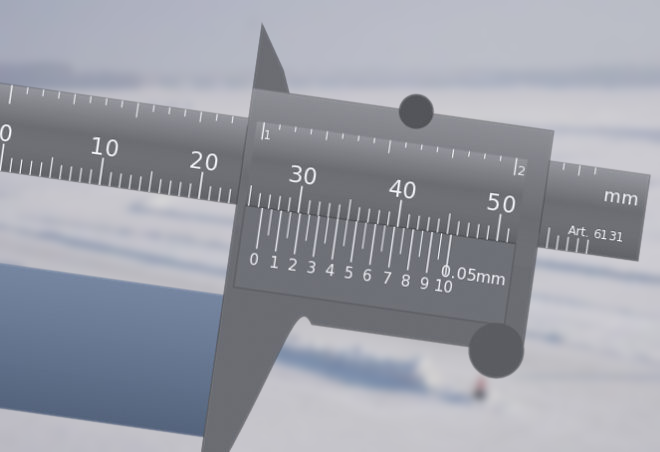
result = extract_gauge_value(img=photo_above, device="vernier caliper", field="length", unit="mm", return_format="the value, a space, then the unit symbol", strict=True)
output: 26.4 mm
